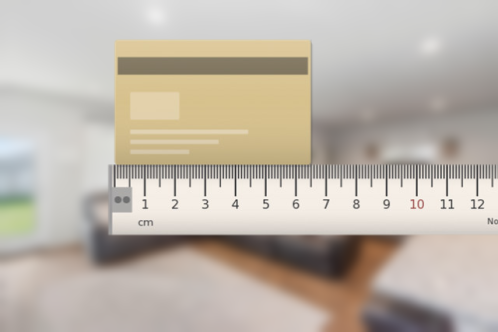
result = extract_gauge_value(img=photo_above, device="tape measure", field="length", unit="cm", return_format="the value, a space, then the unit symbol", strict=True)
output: 6.5 cm
